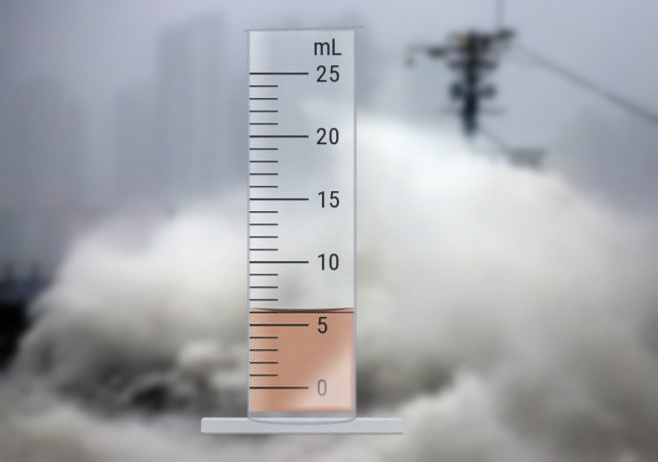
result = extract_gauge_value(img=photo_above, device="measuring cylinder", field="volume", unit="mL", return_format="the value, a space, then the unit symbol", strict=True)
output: 6 mL
